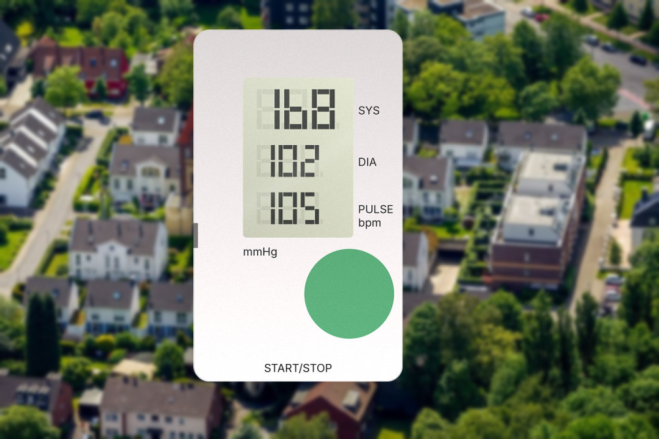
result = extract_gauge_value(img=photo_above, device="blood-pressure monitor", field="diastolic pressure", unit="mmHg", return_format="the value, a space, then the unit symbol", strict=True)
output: 102 mmHg
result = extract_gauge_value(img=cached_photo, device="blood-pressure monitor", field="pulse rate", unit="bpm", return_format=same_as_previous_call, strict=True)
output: 105 bpm
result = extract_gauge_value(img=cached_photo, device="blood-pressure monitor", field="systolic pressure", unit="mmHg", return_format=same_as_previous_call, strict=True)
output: 168 mmHg
